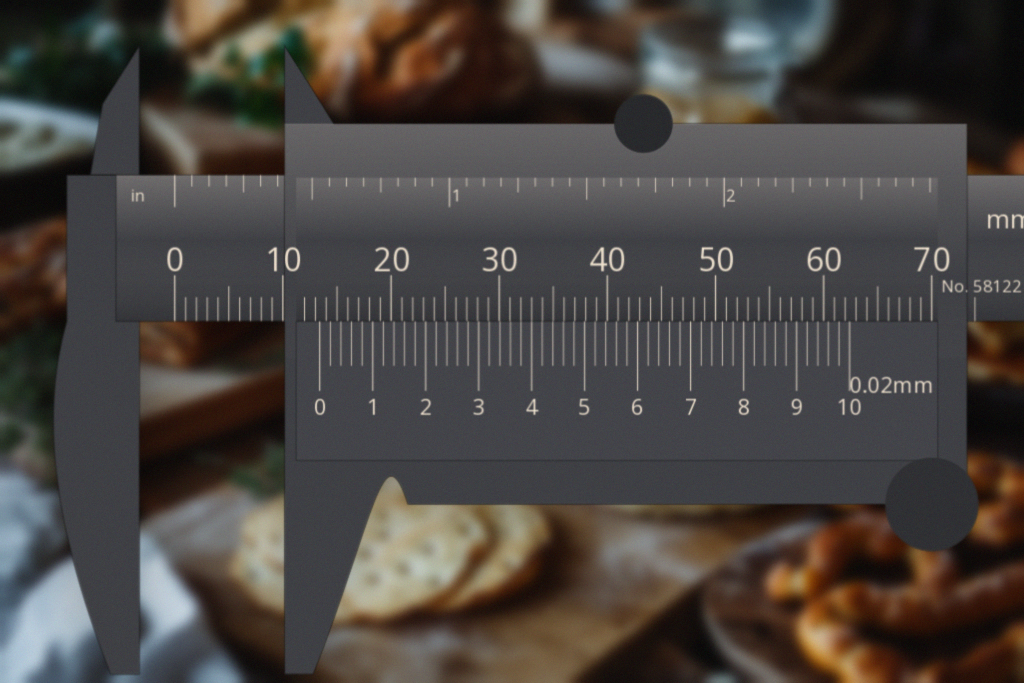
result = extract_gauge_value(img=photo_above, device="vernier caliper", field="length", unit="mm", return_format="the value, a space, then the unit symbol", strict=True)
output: 13.4 mm
